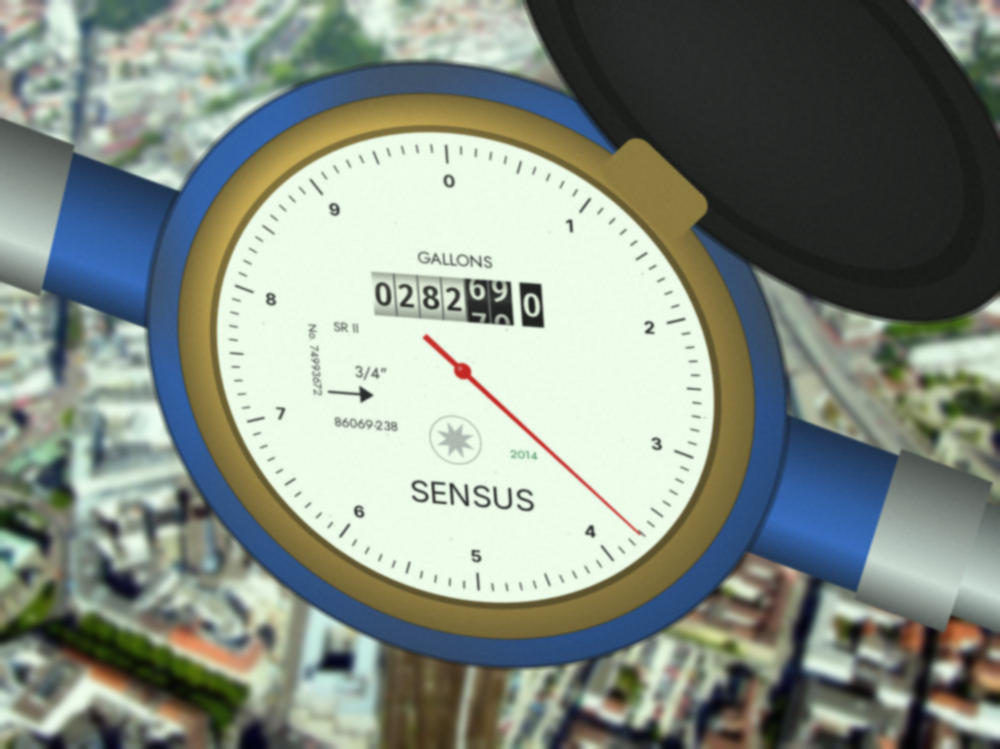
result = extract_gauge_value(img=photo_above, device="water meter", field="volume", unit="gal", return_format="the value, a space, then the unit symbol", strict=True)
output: 282693.7 gal
